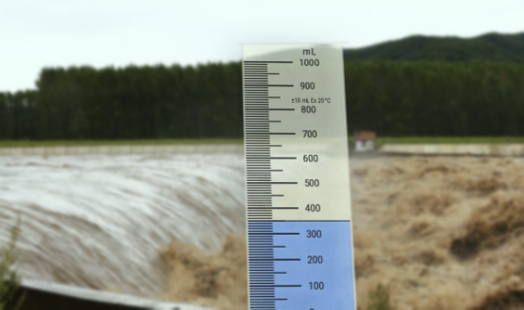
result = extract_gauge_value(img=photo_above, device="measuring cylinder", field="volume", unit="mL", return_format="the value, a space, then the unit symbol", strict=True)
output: 350 mL
